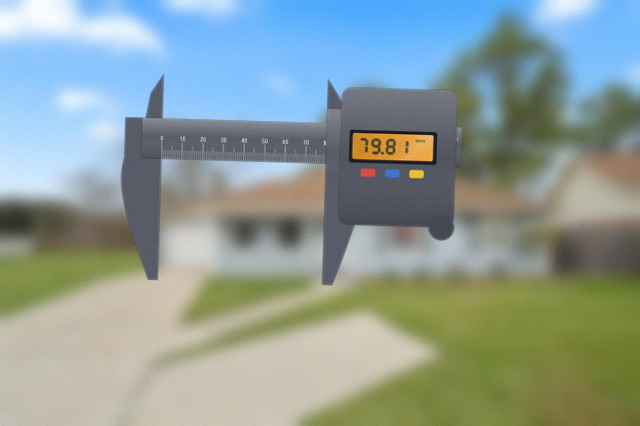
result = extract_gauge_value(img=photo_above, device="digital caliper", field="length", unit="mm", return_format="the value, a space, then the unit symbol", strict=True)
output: 79.81 mm
